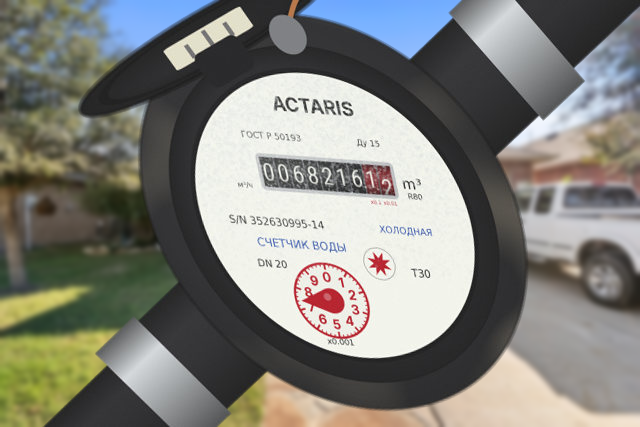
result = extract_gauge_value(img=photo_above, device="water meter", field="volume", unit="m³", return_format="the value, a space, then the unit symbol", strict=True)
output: 68216.117 m³
